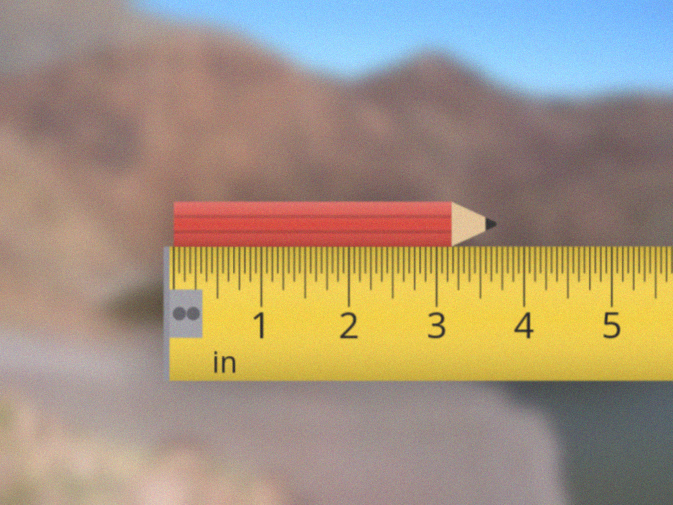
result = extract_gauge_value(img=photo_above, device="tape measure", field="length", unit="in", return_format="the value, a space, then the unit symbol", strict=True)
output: 3.6875 in
